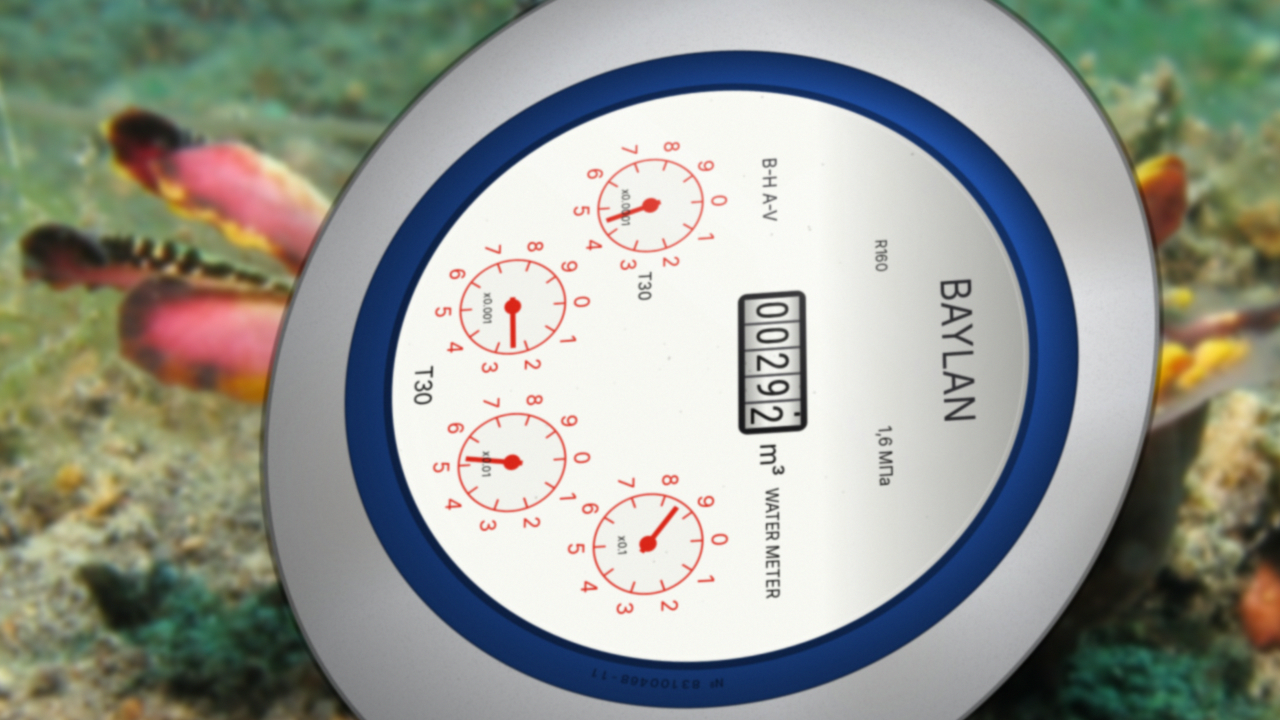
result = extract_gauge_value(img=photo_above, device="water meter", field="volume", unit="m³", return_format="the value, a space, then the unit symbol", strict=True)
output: 291.8524 m³
